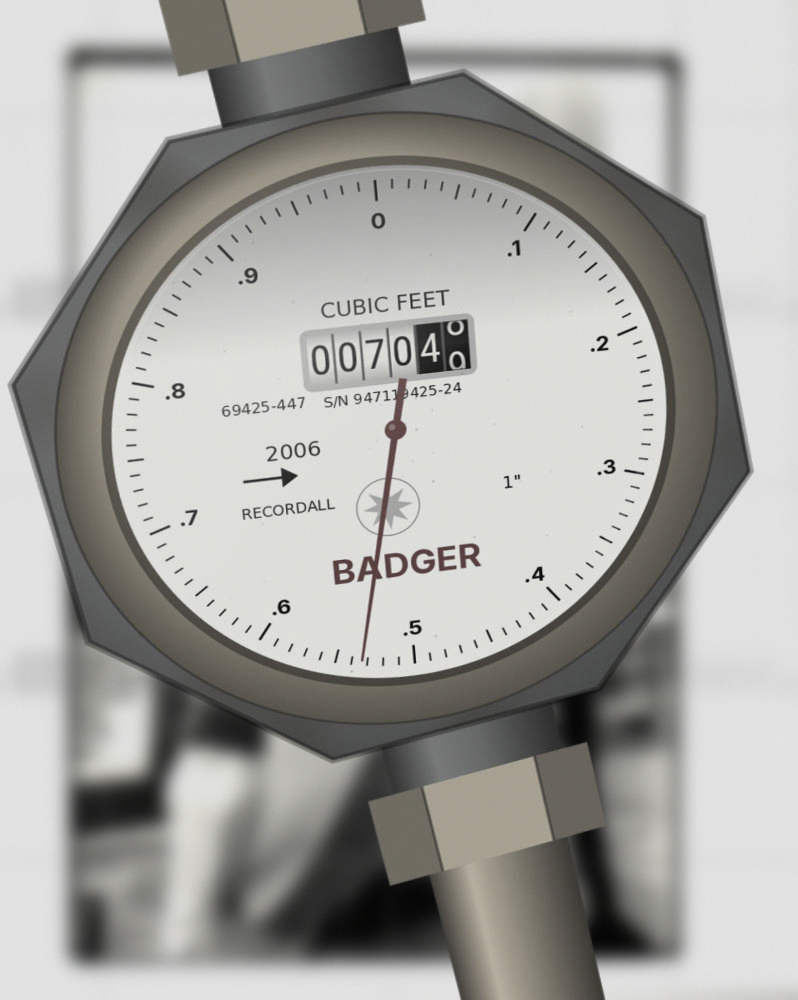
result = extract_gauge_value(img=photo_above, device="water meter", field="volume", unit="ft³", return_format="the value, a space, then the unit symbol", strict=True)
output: 7048.53 ft³
